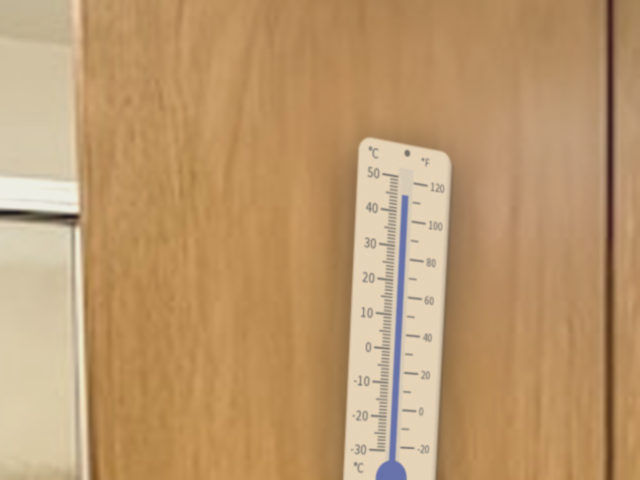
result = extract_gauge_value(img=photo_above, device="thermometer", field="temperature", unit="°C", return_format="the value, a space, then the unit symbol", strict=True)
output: 45 °C
